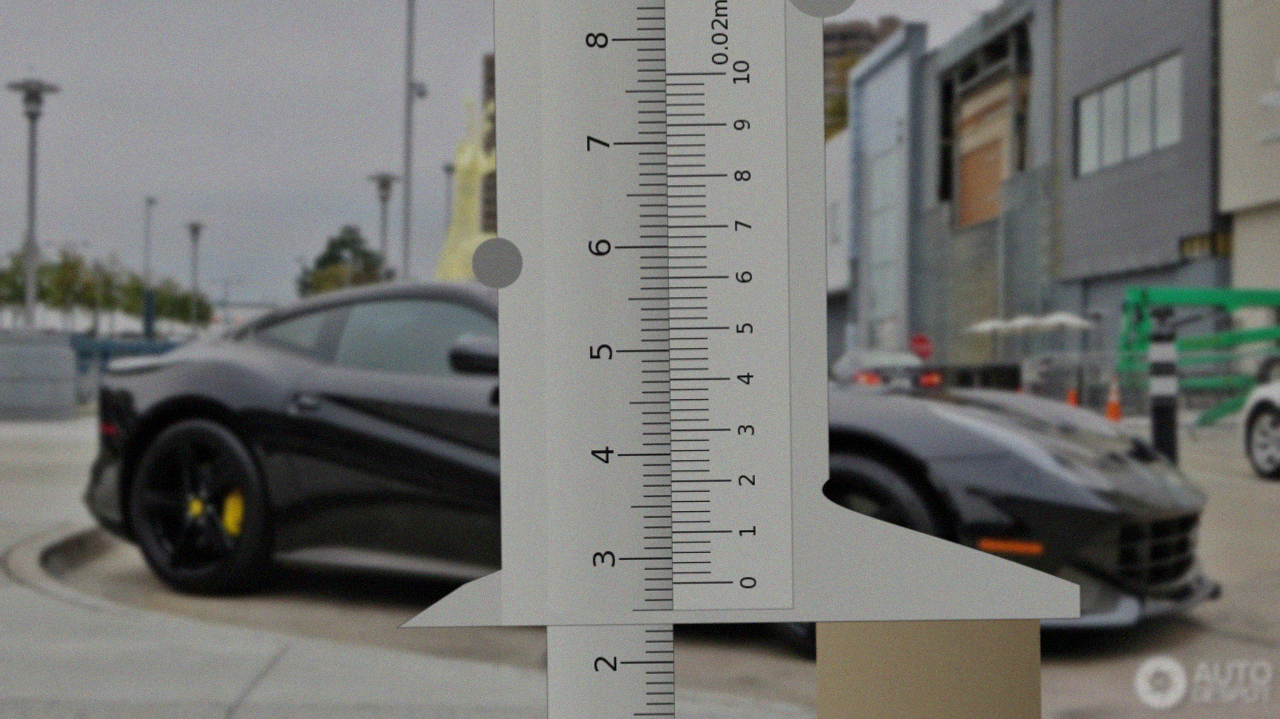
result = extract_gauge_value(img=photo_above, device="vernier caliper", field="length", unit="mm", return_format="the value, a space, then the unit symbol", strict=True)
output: 27.6 mm
